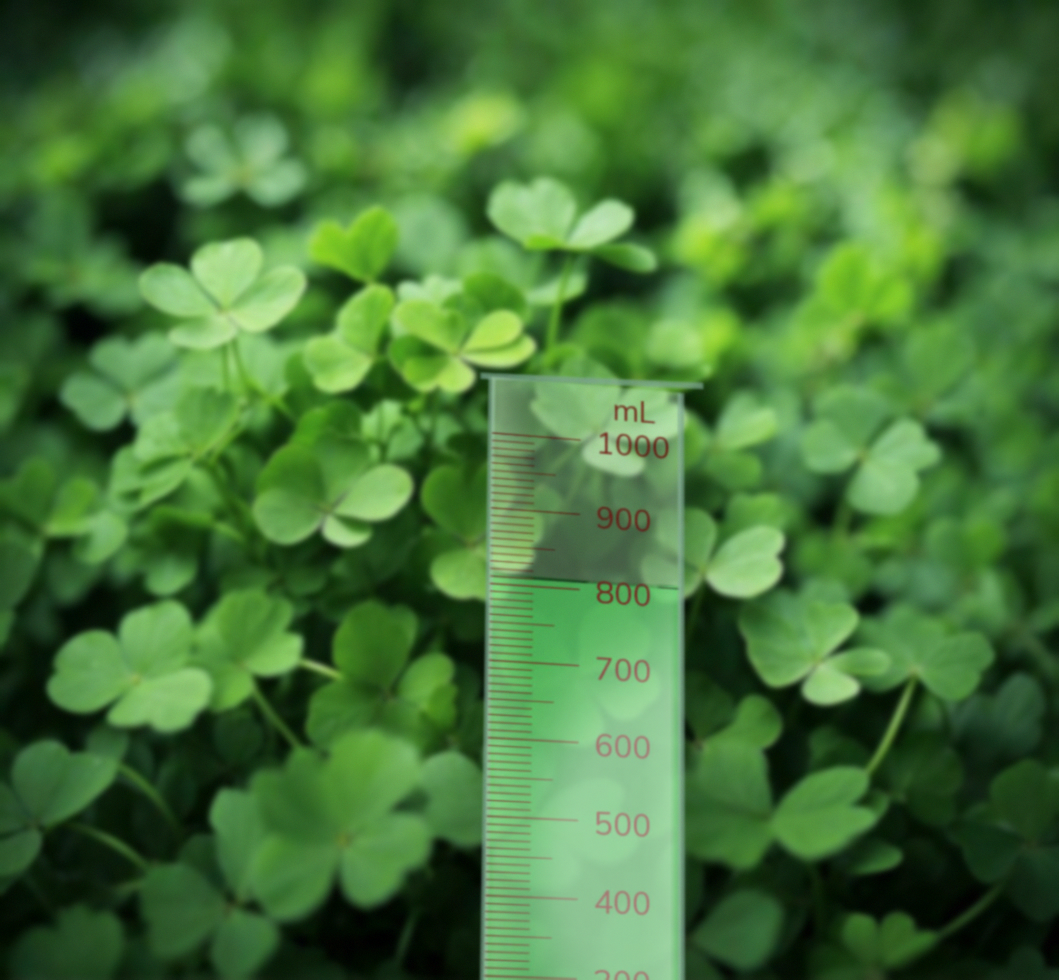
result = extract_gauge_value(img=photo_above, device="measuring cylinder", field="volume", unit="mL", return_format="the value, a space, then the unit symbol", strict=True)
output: 810 mL
